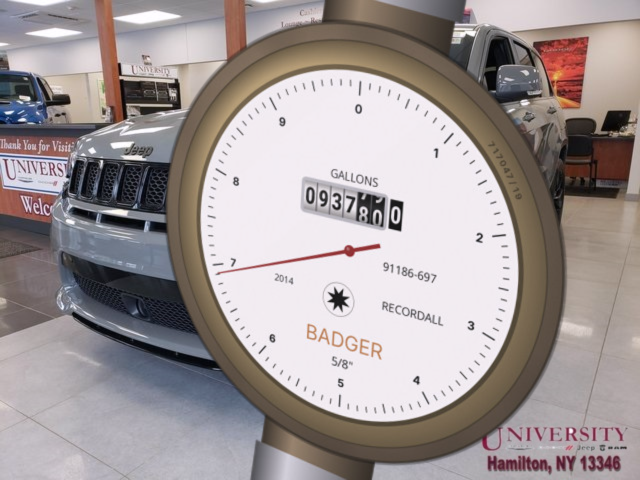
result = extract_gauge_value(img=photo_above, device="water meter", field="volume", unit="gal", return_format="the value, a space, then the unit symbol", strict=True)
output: 937796.9 gal
